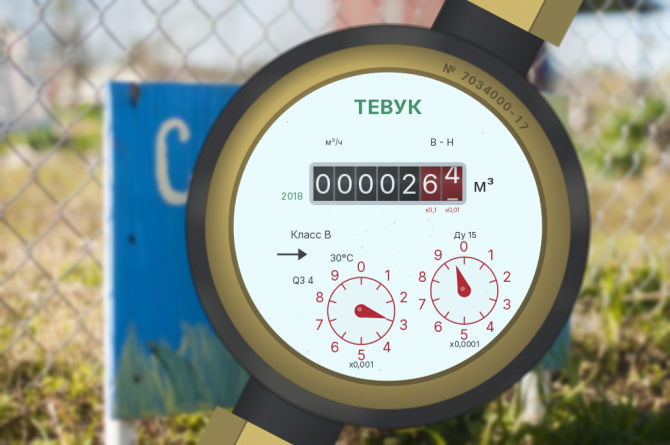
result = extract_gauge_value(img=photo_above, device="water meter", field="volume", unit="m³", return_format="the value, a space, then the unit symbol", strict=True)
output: 2.6429 m³
